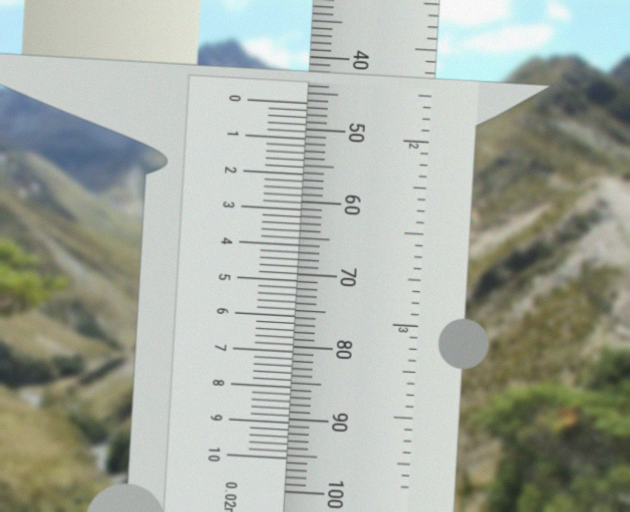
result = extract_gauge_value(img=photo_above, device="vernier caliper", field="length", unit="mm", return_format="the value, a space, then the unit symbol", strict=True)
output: 46.4 mm
